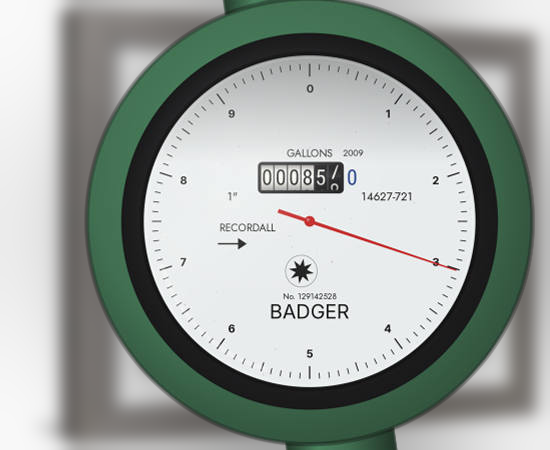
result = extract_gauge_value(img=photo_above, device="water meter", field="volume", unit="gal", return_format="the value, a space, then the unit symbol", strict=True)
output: 8573.0 gal
